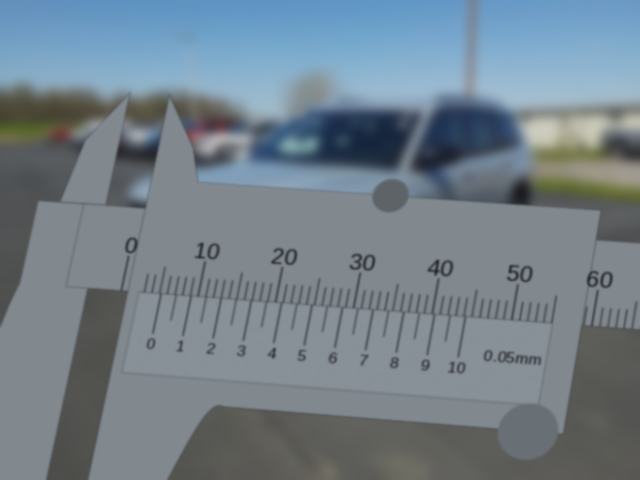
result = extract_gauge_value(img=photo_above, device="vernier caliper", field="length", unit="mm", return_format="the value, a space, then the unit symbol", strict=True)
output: 5.2 mm
